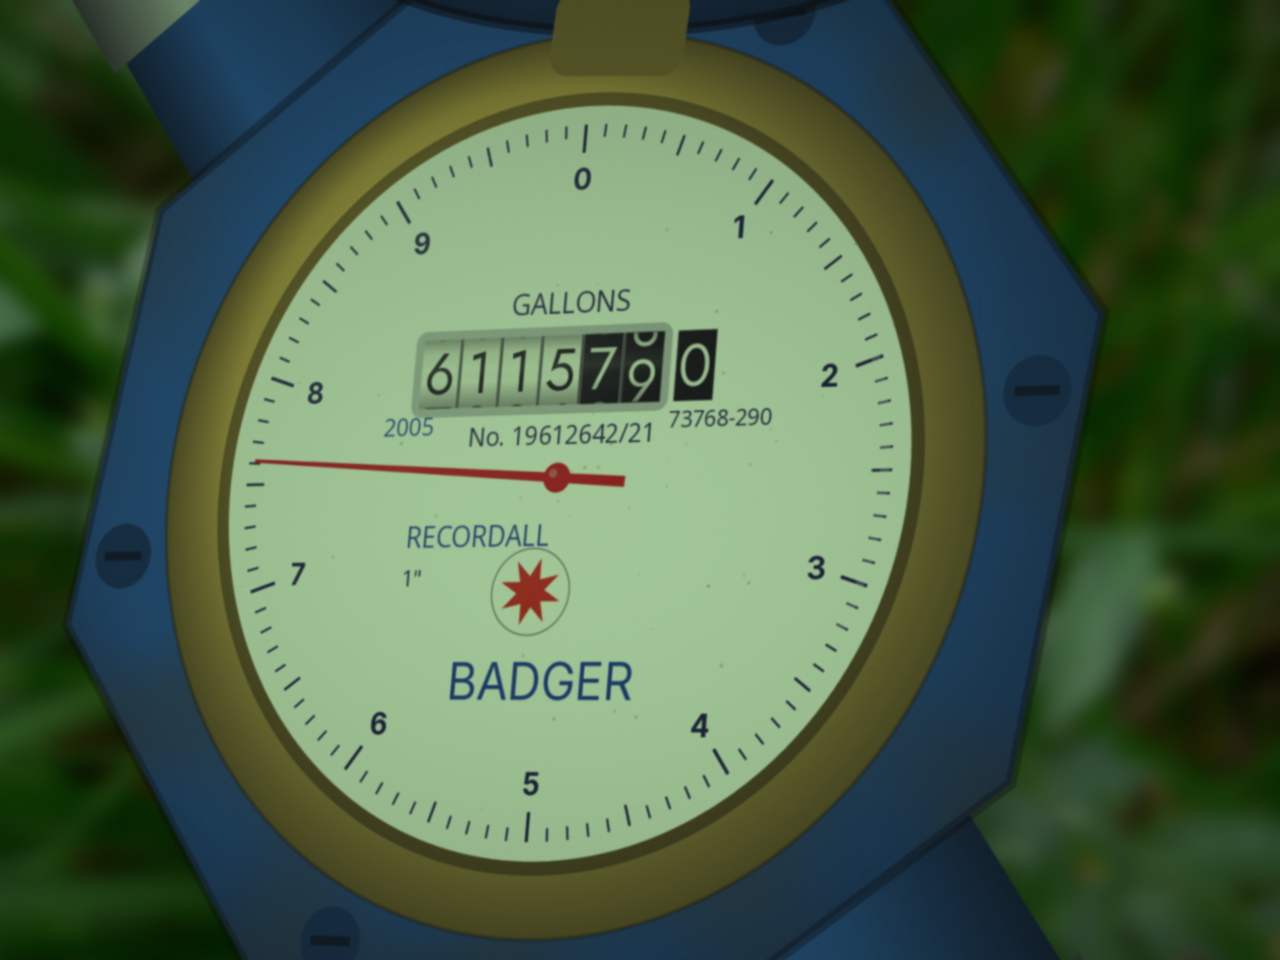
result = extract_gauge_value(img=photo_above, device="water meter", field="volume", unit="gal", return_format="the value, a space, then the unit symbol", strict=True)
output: 6115787.6 gal
